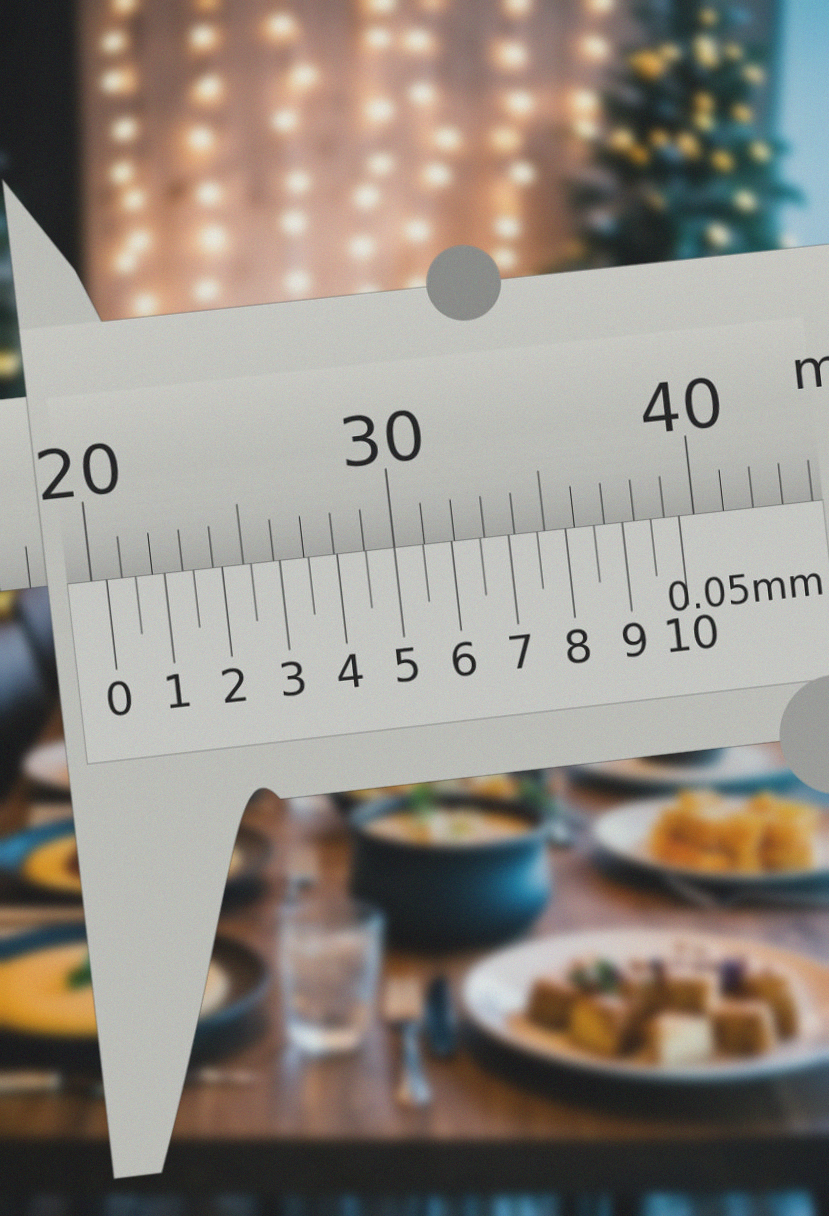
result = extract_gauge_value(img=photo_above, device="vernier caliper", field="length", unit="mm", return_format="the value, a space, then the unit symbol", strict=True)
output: 20.50 mm
